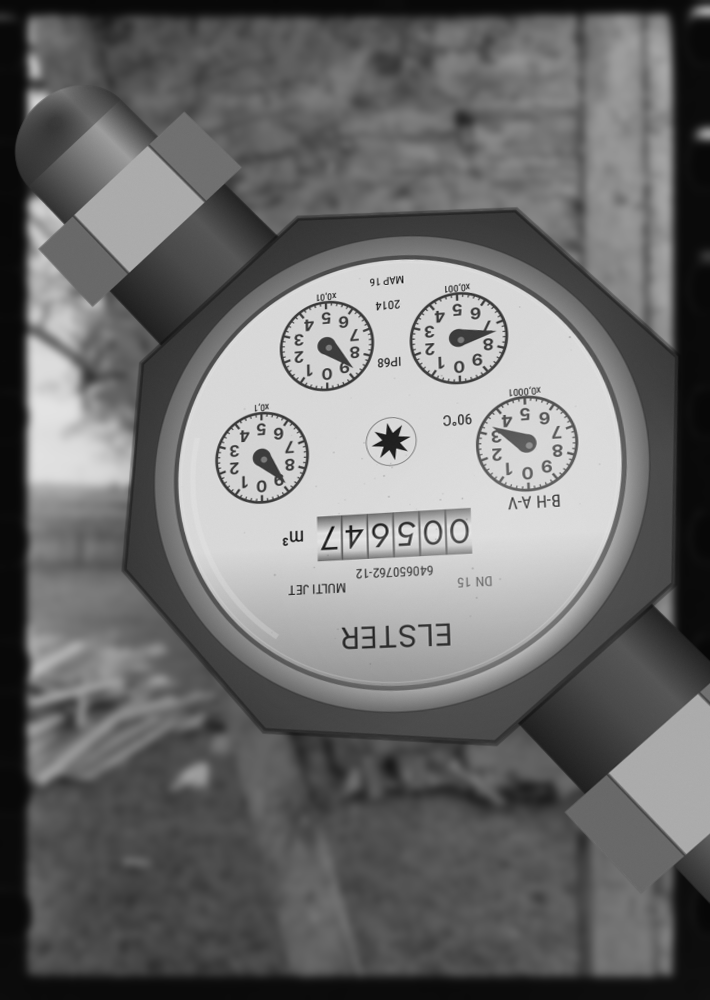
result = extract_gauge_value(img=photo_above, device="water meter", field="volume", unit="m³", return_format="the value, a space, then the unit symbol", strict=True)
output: 5647.8873 m³
